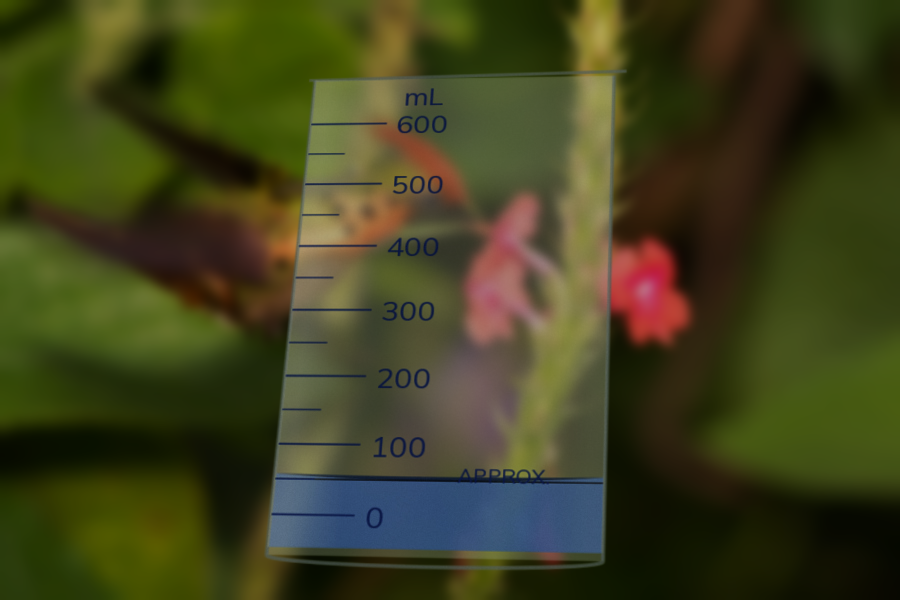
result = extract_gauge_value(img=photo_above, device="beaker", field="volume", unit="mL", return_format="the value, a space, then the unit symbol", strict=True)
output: 50 mL
